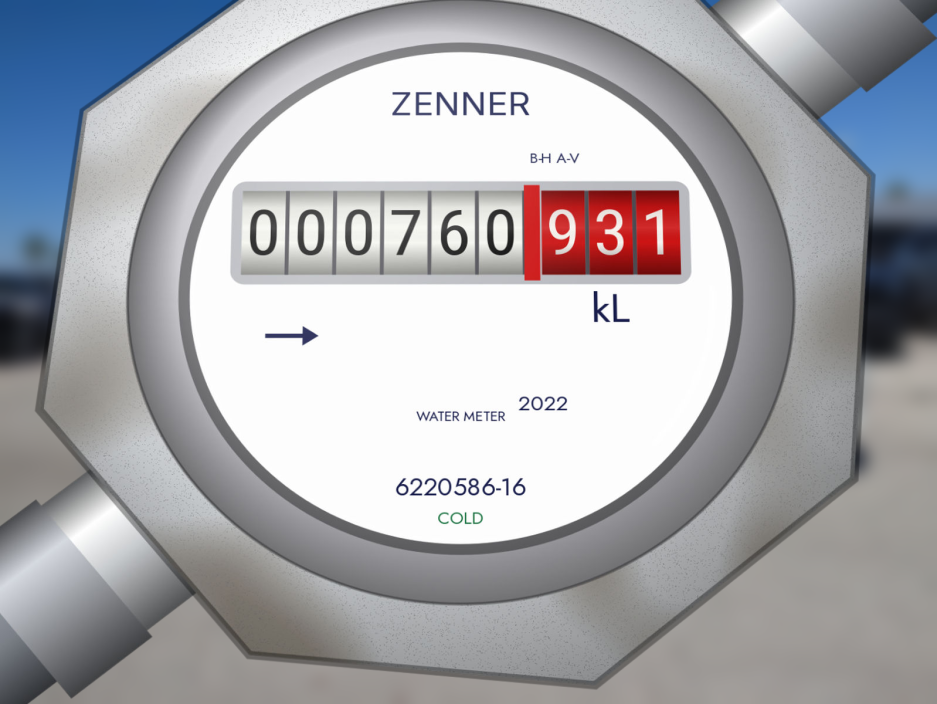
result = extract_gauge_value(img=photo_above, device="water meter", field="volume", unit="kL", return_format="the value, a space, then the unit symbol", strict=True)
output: 760.931 kL
